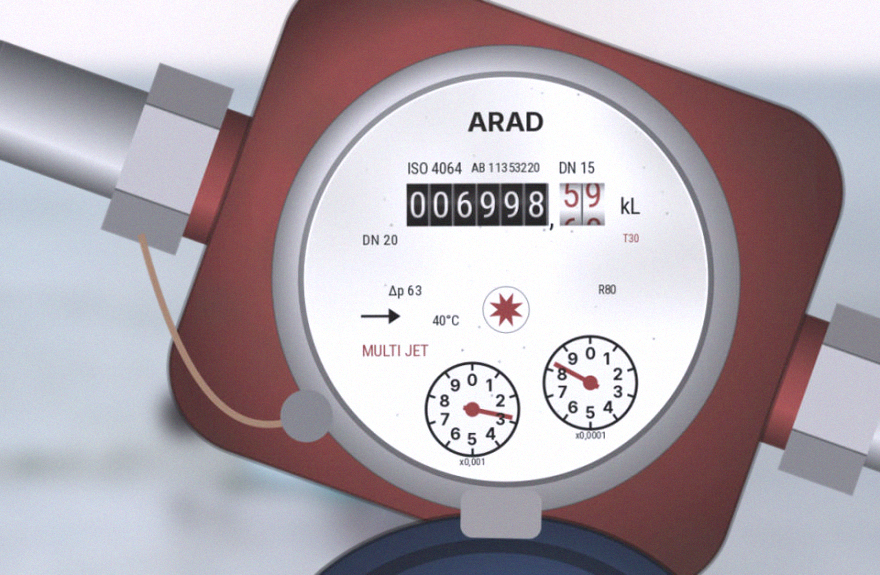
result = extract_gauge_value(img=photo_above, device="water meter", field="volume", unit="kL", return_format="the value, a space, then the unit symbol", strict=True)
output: 6998.5928 kL
